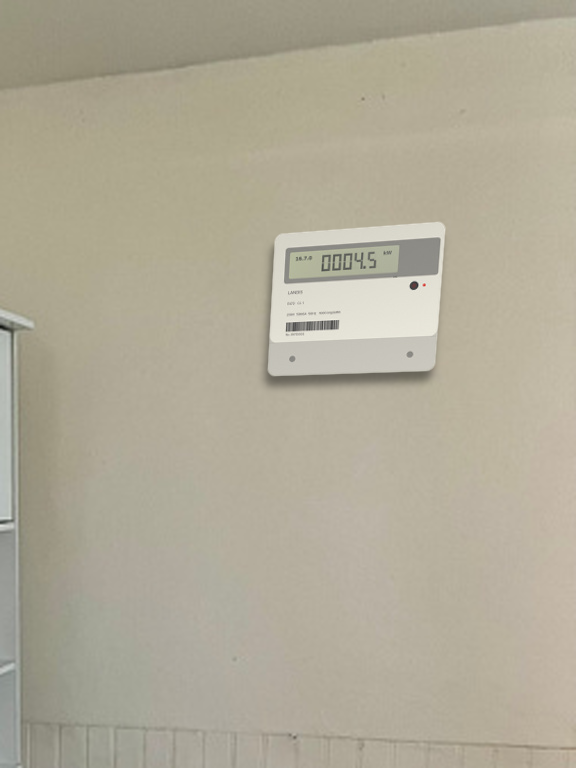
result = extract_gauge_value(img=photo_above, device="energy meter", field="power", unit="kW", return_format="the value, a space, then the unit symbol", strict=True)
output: 4.5 kW
